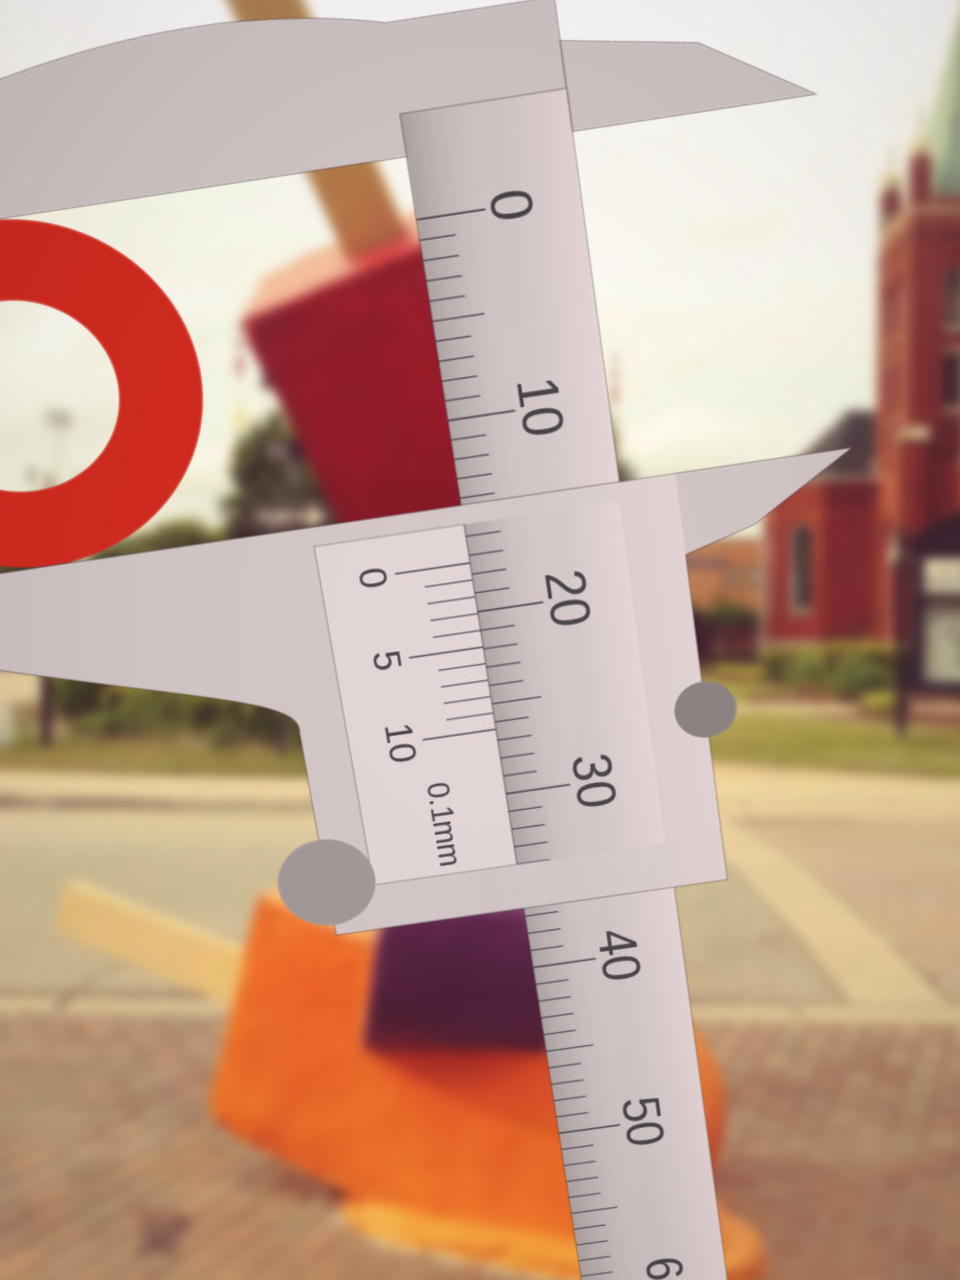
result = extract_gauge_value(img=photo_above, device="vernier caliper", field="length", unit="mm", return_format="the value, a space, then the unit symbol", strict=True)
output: 17.4 mm
